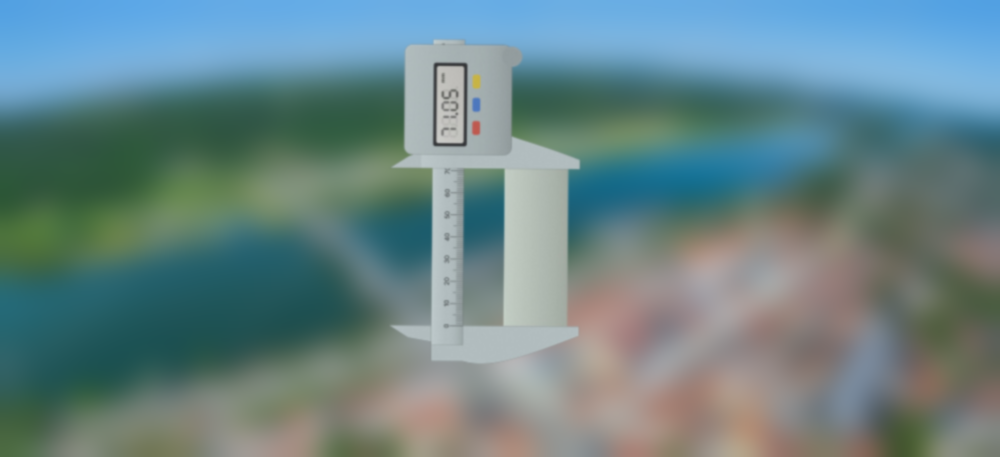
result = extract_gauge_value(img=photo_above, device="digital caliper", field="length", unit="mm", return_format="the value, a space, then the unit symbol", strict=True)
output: 71.05 mm
